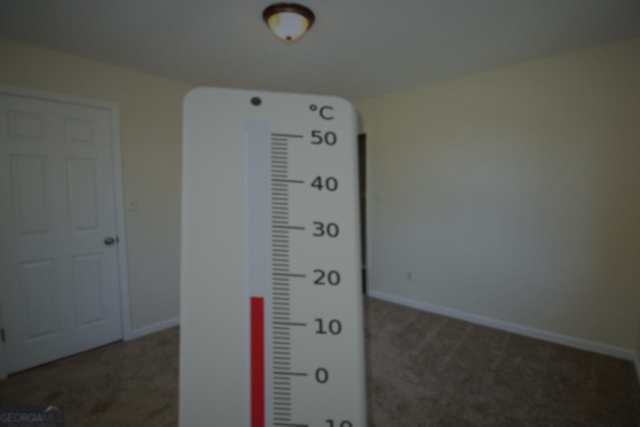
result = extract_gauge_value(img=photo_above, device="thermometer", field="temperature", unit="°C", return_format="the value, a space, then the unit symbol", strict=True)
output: 15 °C
